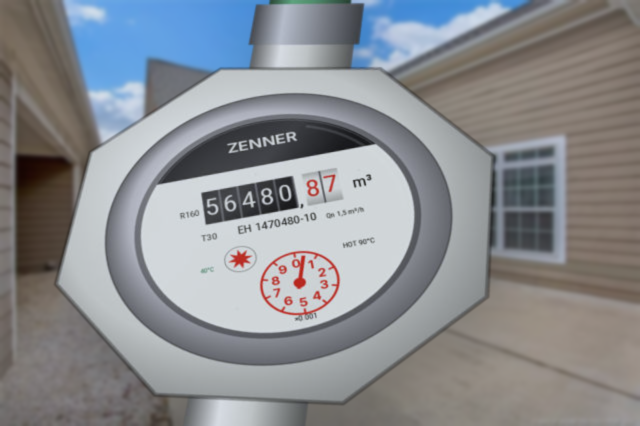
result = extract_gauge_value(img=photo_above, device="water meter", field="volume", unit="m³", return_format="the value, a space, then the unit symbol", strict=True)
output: 56480.870 m³
